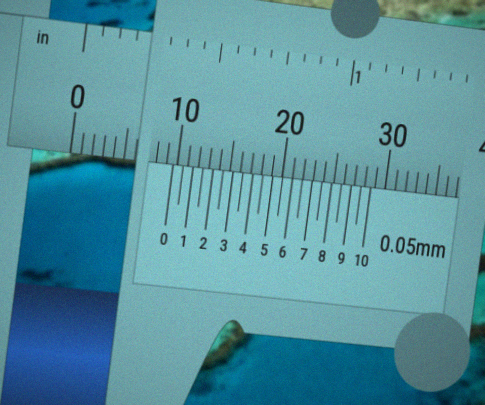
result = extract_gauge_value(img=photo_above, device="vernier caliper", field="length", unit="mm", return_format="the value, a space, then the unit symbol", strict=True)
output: 9.6 mm
